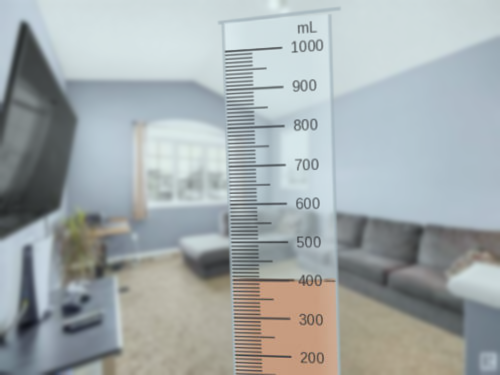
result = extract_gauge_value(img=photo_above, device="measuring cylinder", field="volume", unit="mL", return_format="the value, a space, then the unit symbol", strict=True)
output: 400 mL
